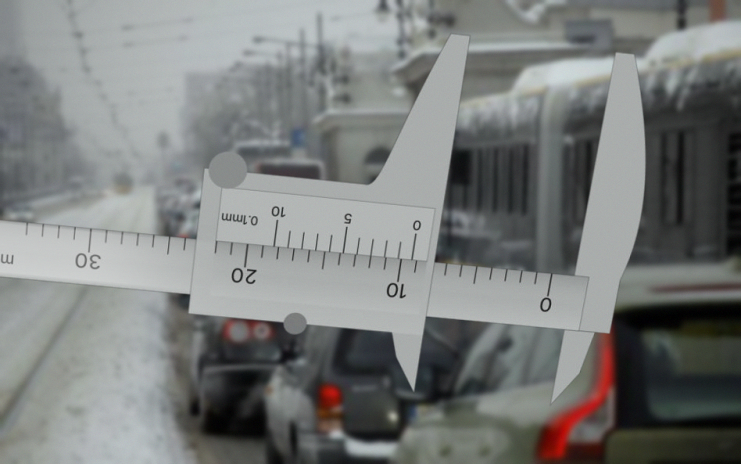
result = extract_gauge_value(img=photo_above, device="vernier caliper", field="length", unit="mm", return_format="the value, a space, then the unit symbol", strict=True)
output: 9.3 mm
